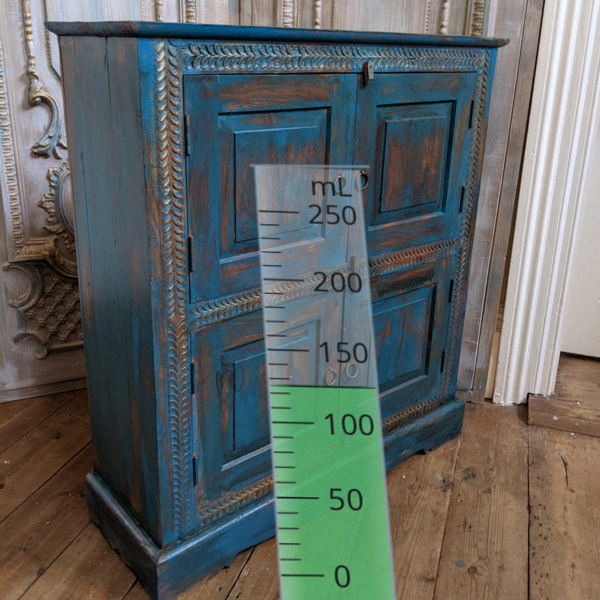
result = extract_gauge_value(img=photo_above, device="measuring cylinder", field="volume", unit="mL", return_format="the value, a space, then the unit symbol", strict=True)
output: 125 mL
